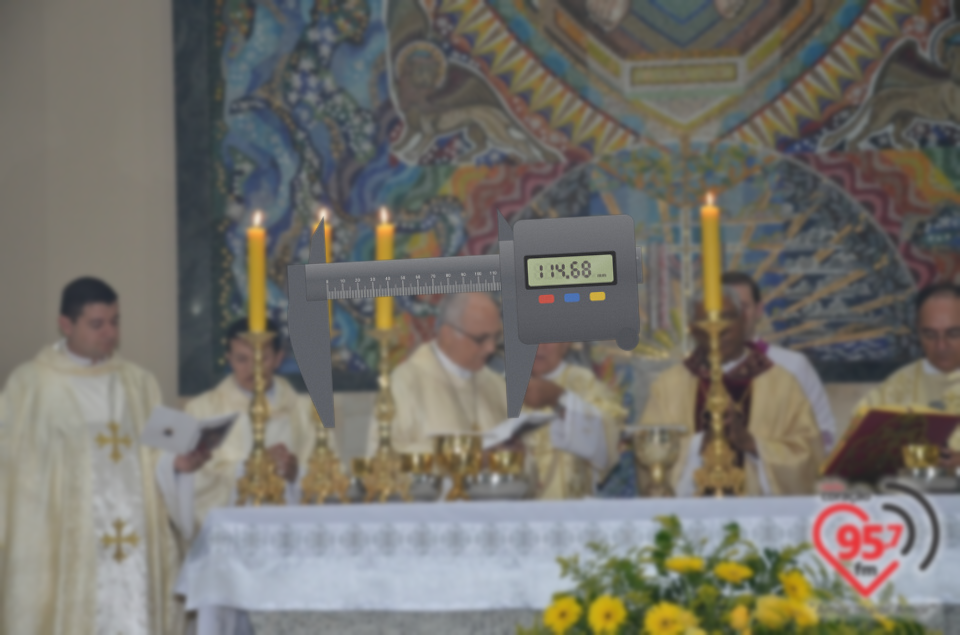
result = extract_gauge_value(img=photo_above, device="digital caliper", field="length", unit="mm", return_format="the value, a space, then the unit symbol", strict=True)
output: 114.68 mm
